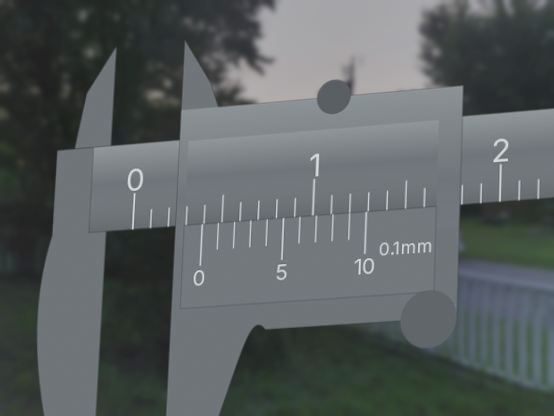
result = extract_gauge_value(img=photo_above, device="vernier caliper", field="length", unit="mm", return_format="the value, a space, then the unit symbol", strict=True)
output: 3.9 mm
